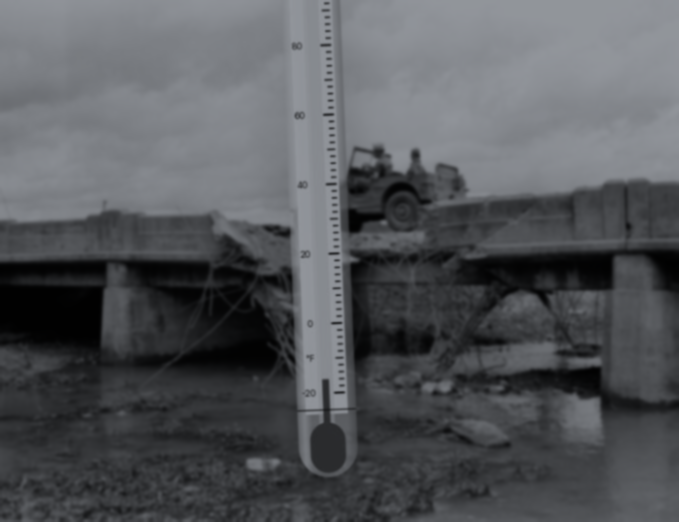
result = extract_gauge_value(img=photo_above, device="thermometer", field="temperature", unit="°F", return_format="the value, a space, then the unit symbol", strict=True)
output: -16 °F
